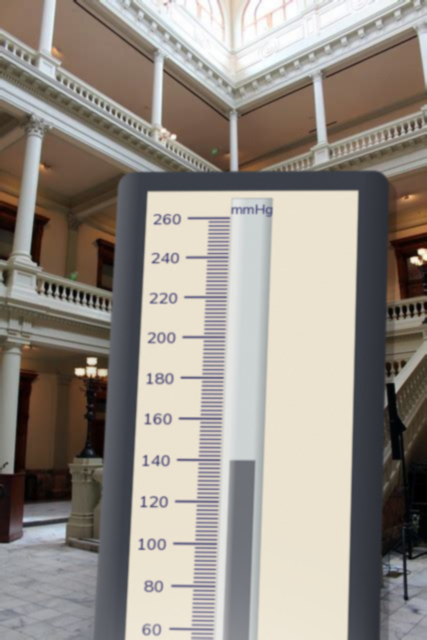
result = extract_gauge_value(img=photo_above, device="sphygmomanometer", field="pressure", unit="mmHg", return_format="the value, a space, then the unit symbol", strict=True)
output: 140 mmHg
